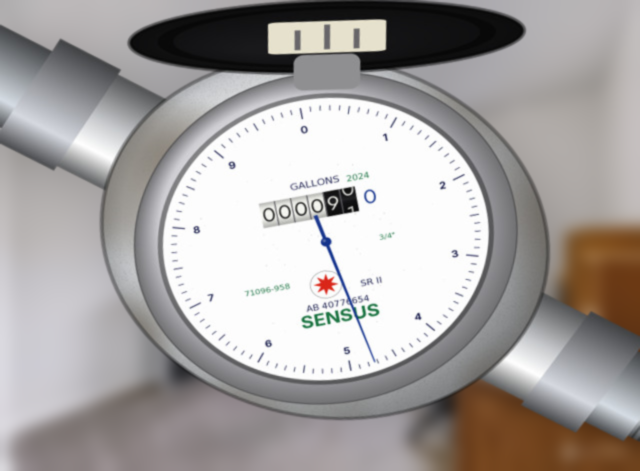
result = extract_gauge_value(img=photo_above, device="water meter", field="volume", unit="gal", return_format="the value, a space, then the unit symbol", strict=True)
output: 904.7 gal
